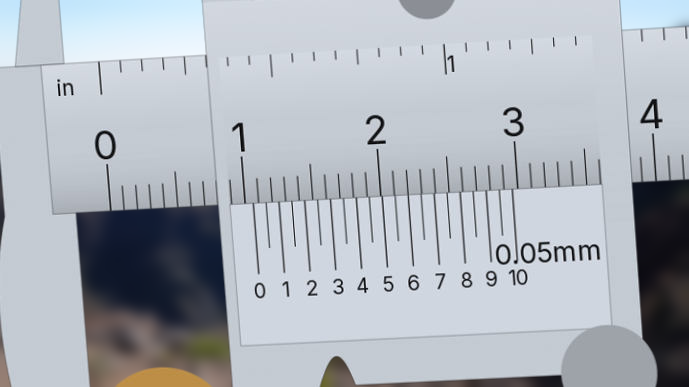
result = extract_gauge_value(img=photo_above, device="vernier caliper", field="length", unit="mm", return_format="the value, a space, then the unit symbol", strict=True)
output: 10.6 mm
